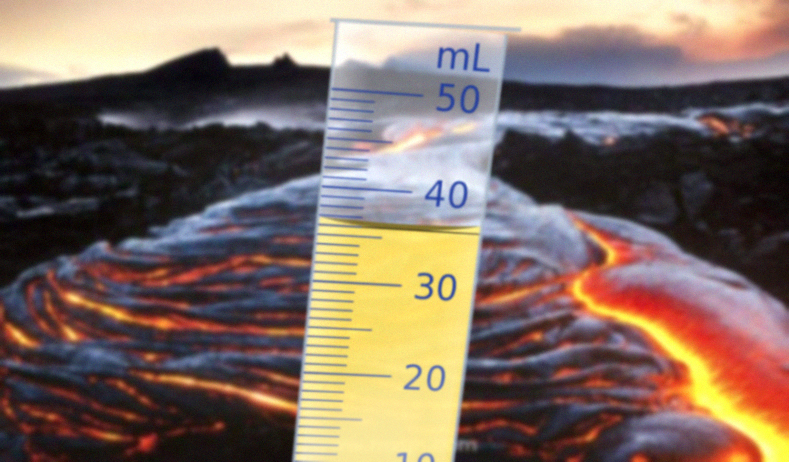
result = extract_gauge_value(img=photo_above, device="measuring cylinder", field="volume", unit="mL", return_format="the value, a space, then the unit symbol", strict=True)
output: 36 mL
